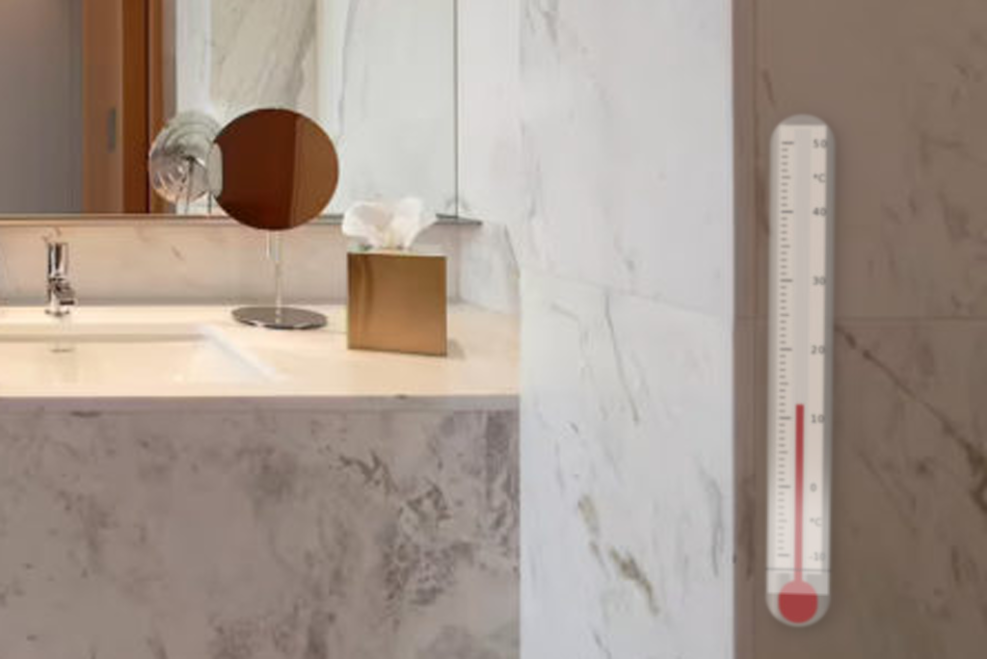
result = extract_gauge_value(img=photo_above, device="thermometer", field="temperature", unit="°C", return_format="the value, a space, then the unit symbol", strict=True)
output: 12 °C
